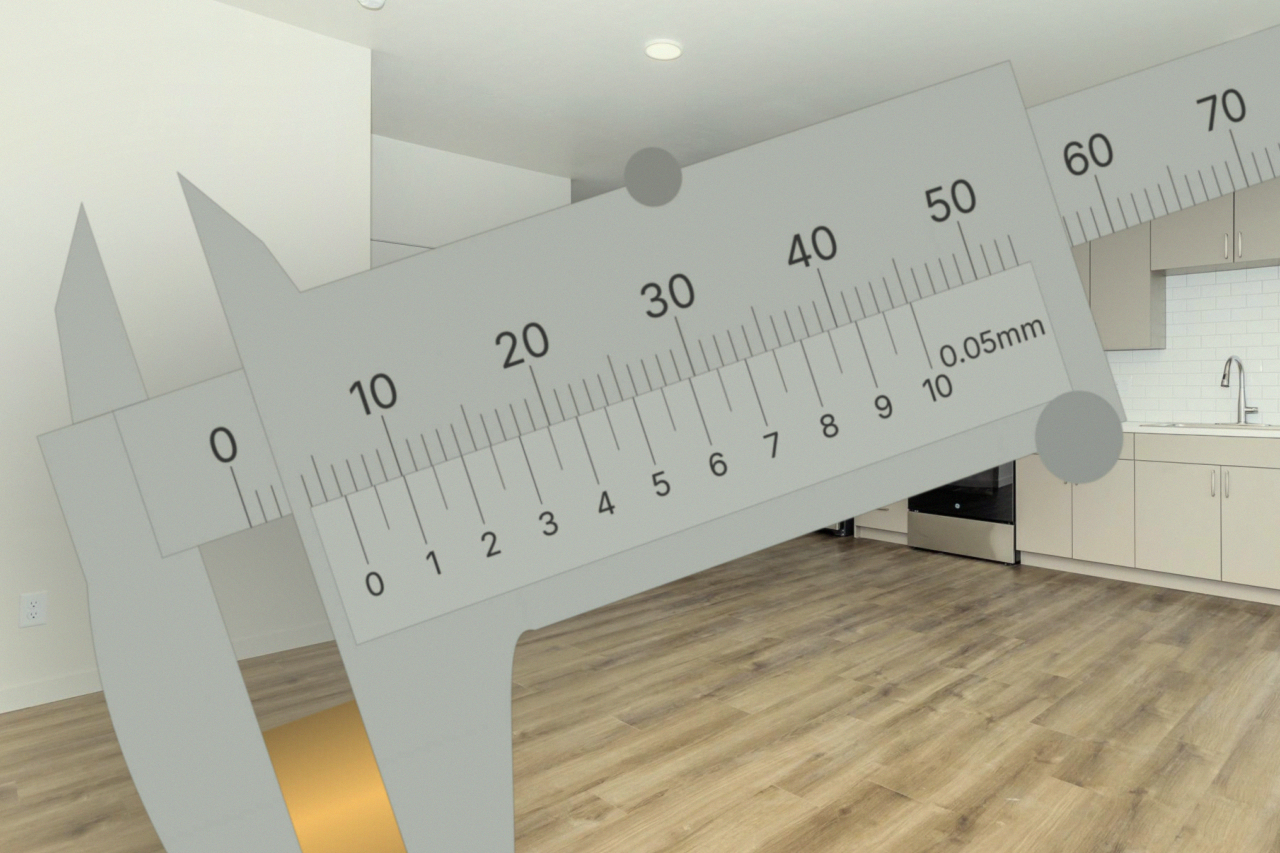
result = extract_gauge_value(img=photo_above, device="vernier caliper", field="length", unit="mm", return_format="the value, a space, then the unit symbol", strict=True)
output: 6.2 mm
